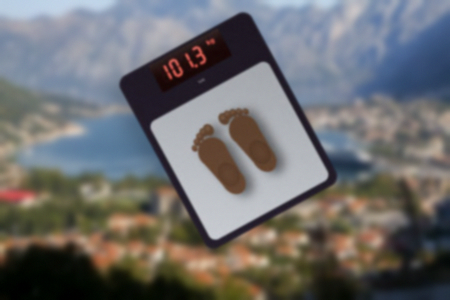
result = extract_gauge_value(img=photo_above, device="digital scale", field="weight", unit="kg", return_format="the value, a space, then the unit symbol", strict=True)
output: 101.3 kg
